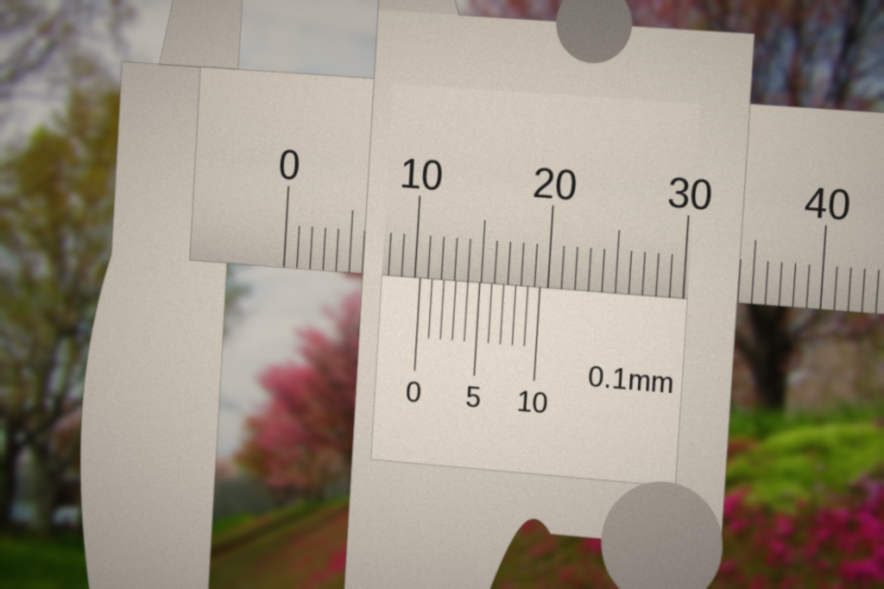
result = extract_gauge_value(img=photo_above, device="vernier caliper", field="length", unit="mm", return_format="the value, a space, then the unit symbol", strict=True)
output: 10.4 mm
